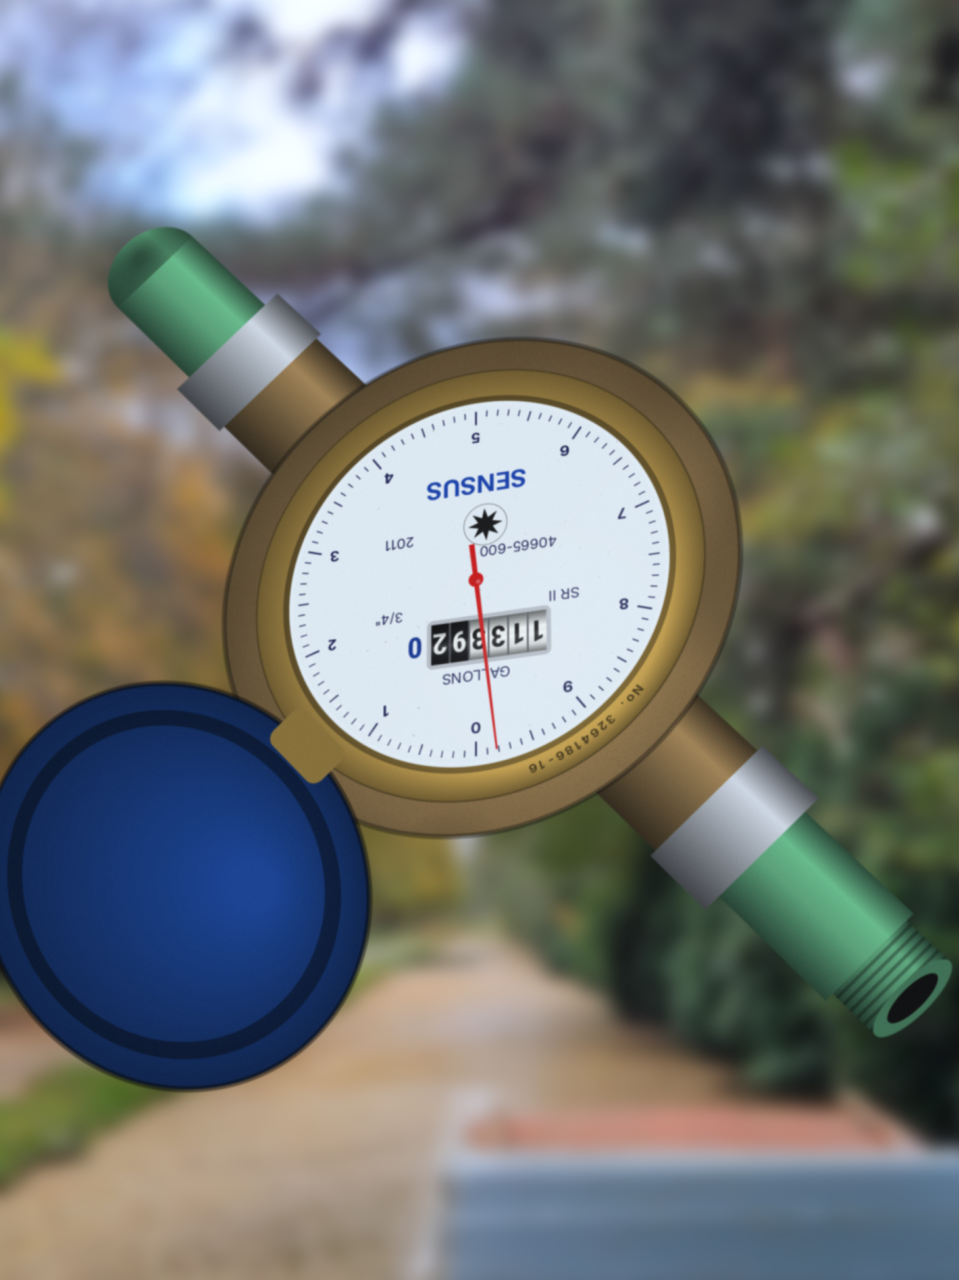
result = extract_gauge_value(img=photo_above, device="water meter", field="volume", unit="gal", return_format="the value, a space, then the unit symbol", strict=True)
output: 1133919.8 gal
